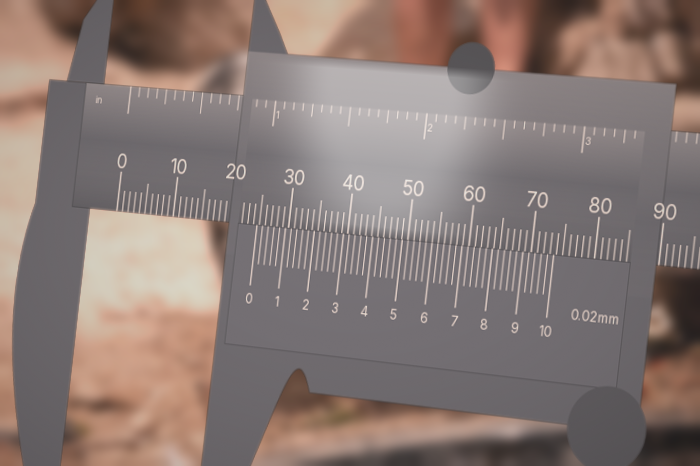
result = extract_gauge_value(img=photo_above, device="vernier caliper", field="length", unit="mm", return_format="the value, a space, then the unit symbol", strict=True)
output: 24.6 mm
